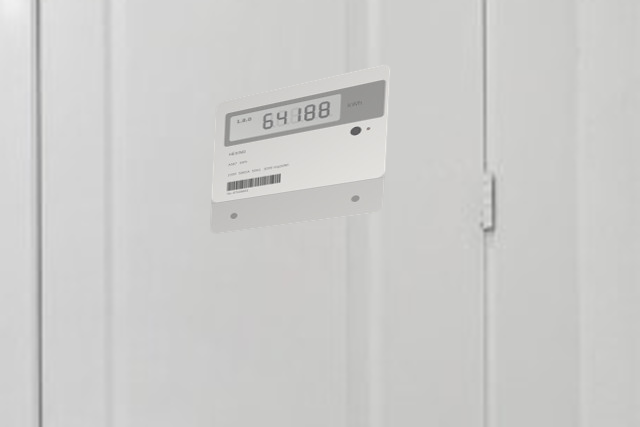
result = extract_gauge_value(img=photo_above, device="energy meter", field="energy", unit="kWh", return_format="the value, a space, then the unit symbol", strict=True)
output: 64188 kWh
